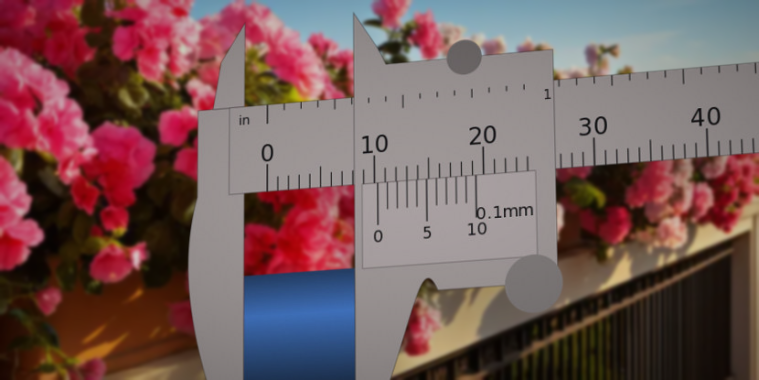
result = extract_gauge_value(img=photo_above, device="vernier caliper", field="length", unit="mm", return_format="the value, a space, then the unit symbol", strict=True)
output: 10.3 mm
